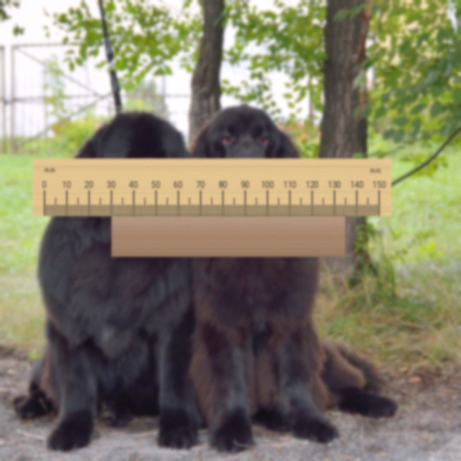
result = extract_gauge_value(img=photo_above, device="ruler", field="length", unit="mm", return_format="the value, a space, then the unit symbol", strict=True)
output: 105 mm
